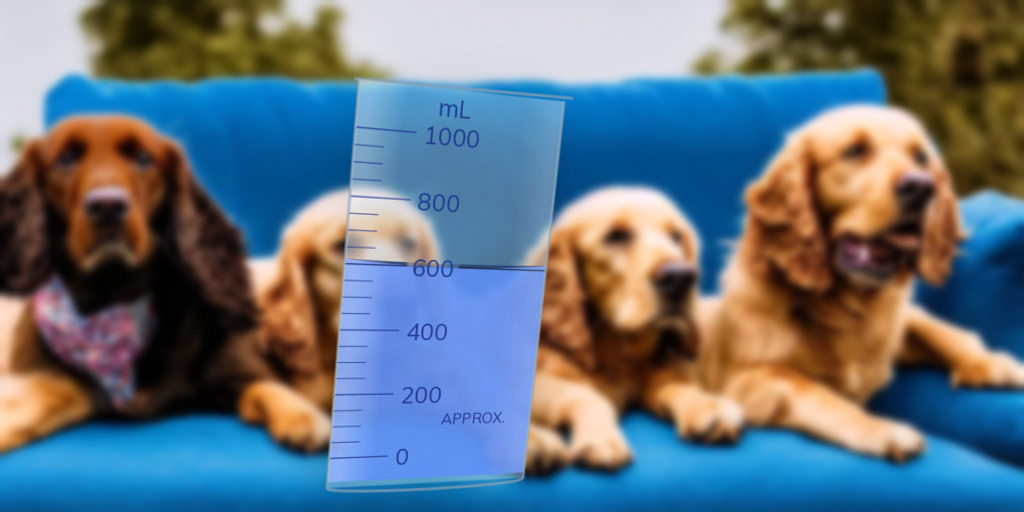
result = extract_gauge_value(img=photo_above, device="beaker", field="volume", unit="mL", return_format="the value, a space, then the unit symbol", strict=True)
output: 600 mL
